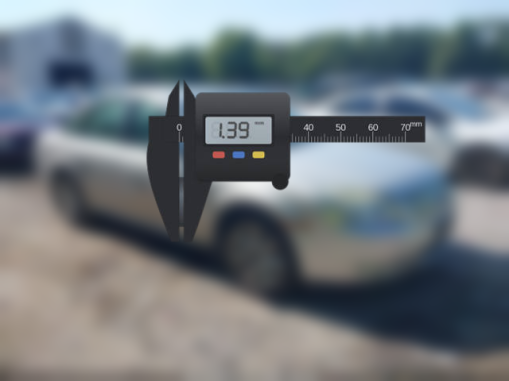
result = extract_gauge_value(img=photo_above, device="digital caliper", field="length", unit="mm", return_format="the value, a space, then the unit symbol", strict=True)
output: 1.39 mm
